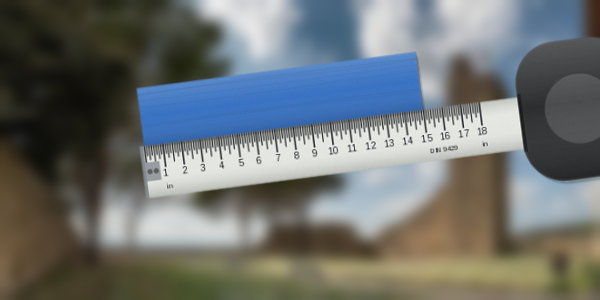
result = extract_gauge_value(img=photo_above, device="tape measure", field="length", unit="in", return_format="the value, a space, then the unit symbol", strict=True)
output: 15 in
